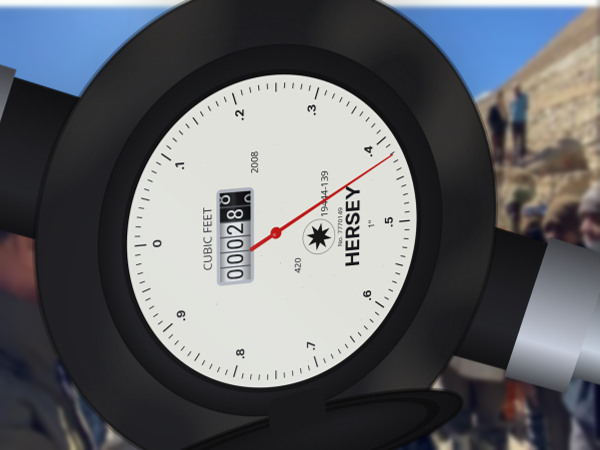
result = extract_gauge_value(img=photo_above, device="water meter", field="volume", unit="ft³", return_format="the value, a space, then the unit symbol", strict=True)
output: 288.42 ft³
